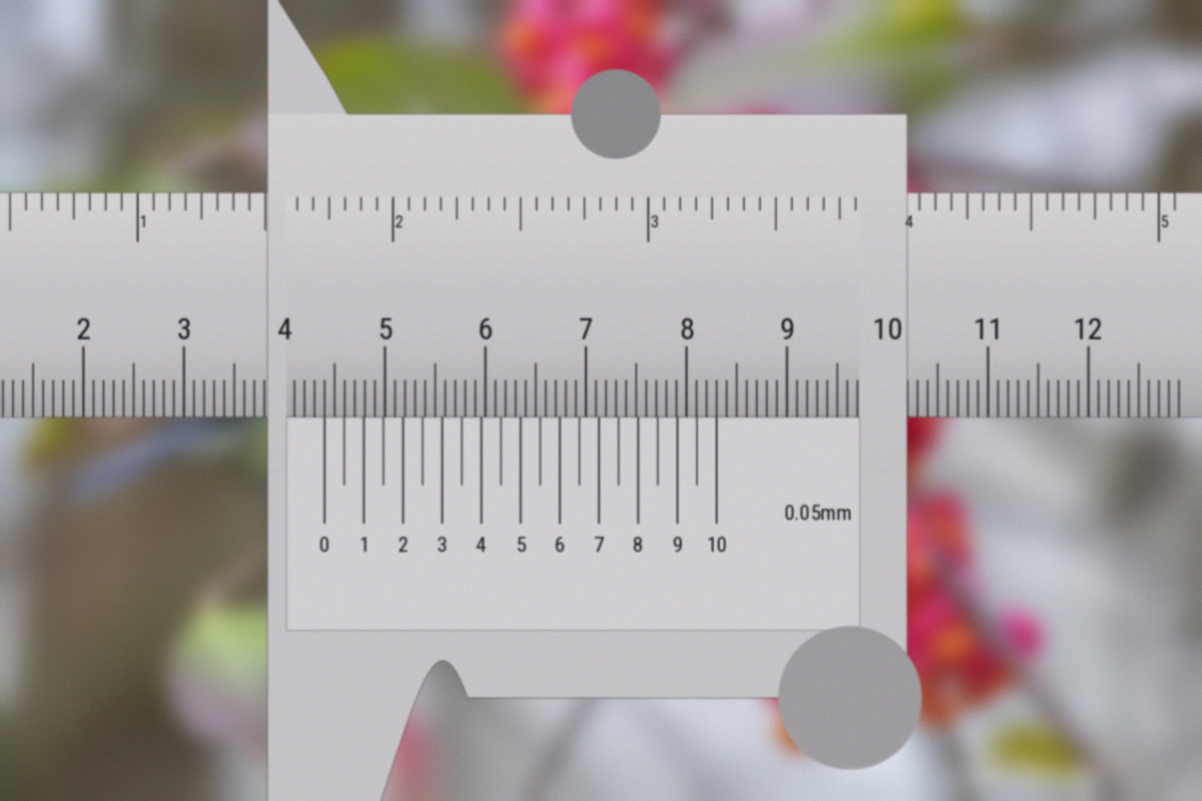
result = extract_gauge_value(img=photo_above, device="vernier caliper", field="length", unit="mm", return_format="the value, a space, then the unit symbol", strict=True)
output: 44.0 mm
